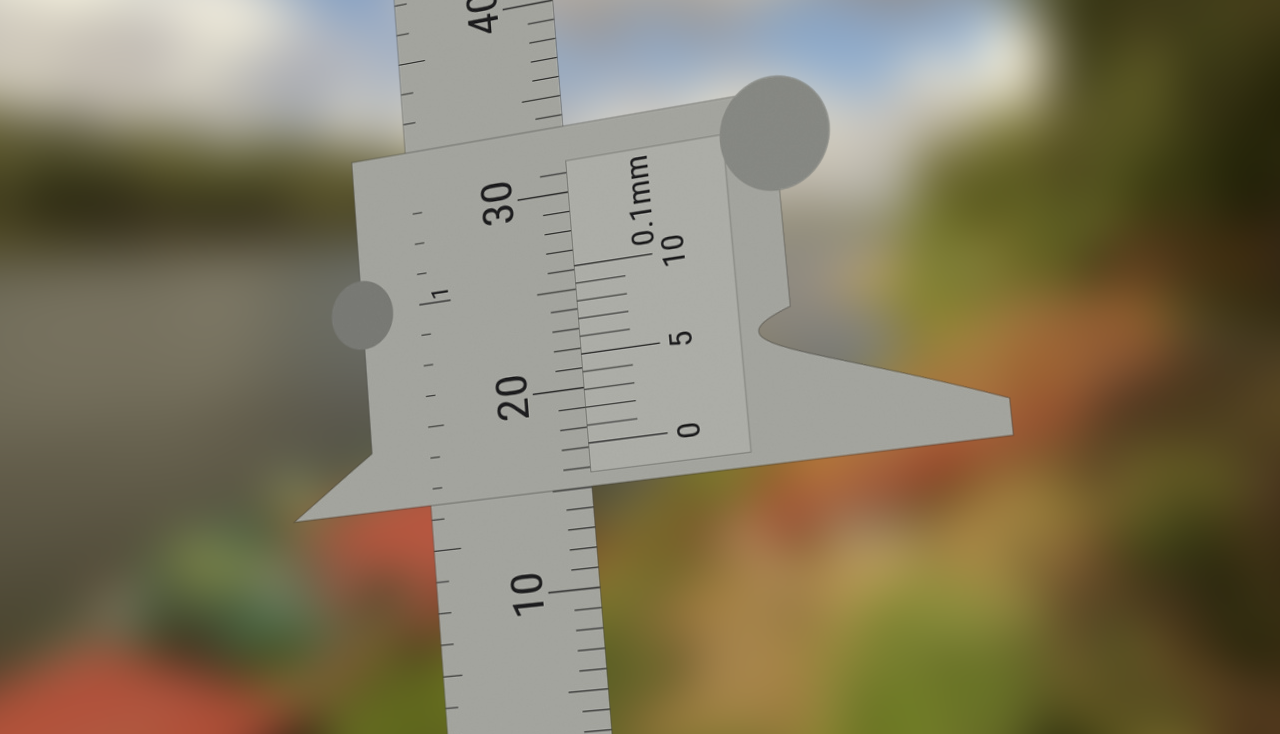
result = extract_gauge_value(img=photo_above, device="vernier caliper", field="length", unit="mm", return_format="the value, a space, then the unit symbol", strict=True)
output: 17.2 mm
